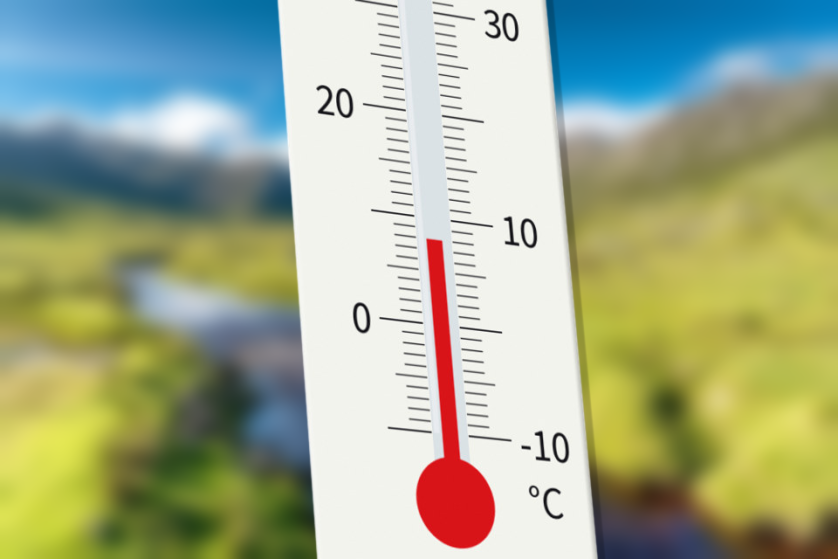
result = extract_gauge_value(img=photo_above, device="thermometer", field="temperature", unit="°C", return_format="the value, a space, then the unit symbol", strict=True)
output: 8 °C
